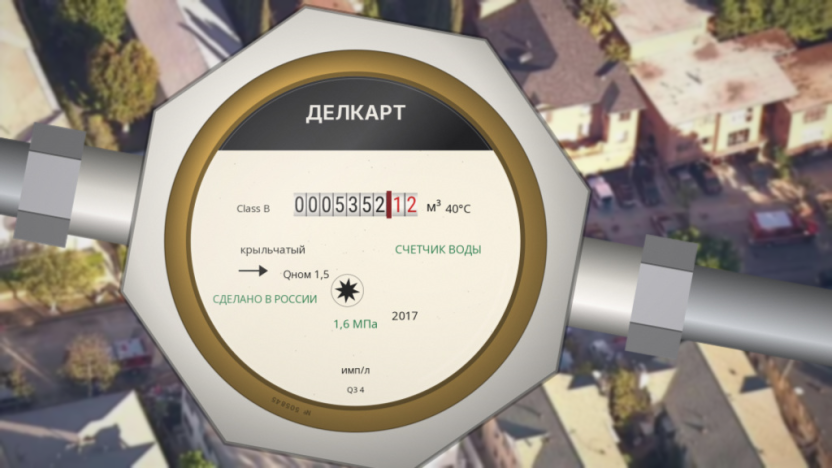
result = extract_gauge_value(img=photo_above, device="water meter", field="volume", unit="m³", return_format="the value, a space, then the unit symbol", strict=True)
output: 5352.12 m³
